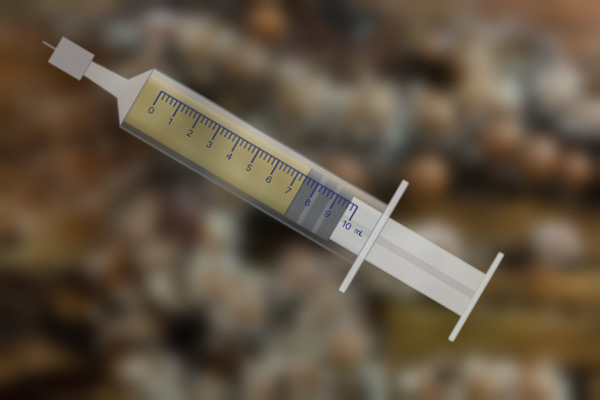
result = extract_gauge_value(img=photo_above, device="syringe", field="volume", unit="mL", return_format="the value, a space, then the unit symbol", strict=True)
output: 7.4 mL
